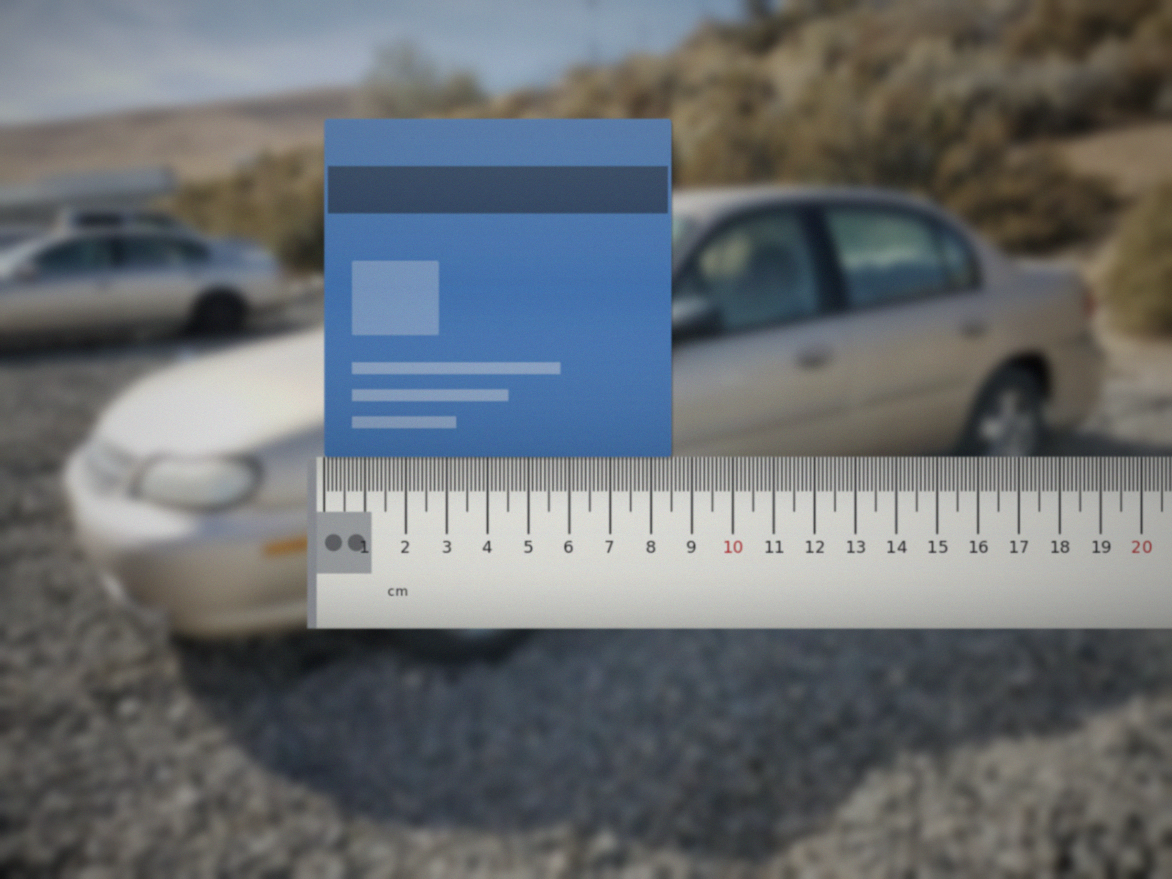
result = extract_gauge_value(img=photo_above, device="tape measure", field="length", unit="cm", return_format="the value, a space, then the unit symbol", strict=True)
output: 8.5 cm
